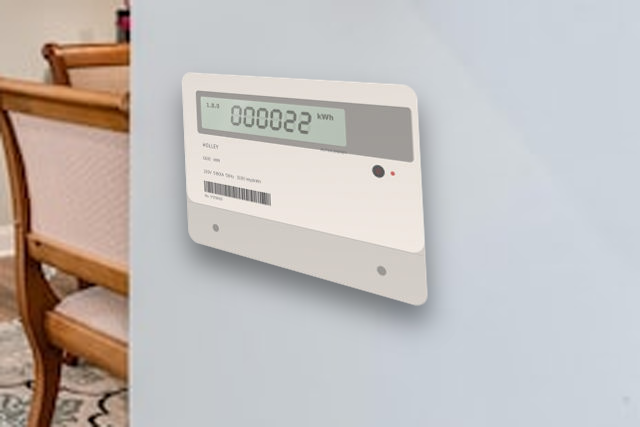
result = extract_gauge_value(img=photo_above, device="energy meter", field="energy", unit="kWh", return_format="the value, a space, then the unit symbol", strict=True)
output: 22 kWh
